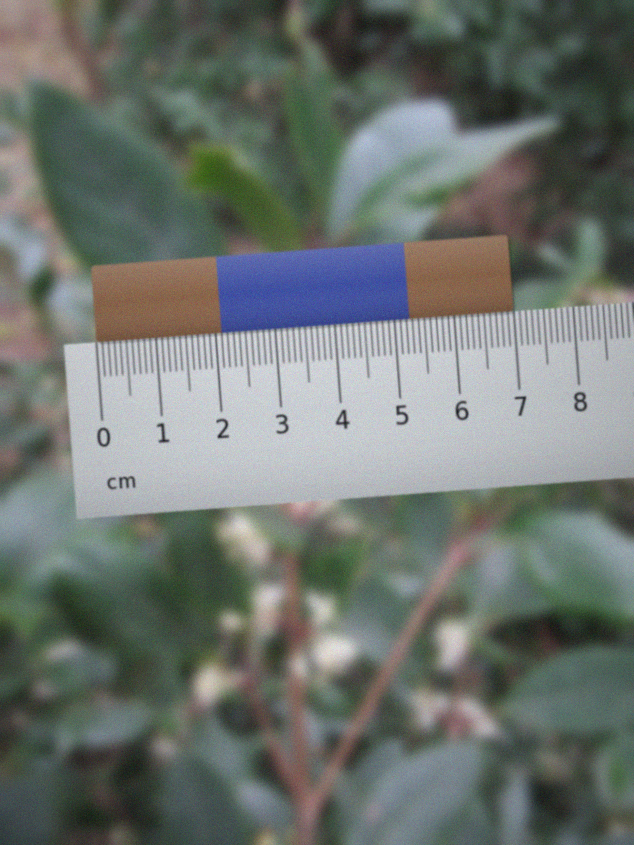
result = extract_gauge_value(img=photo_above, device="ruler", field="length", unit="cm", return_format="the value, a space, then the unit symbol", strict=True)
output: 7 cm
